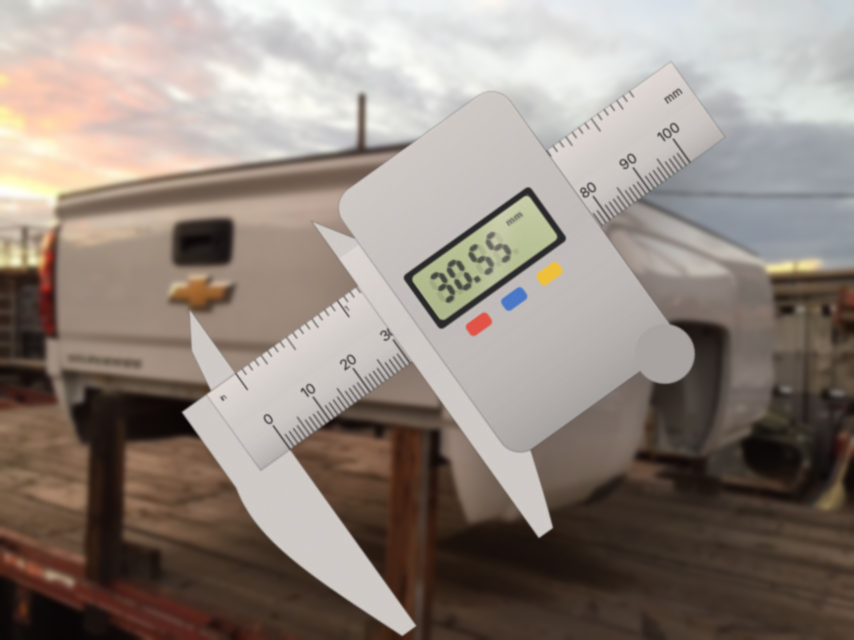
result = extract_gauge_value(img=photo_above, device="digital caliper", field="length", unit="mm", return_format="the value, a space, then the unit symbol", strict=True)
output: 30.55 mm
